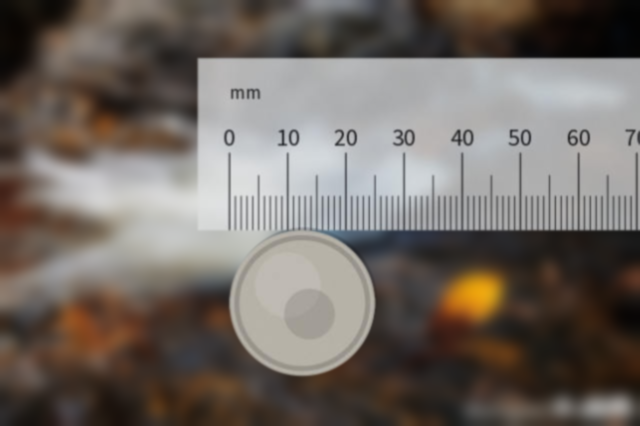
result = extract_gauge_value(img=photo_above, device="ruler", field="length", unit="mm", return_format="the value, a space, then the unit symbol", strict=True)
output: 25 mm
